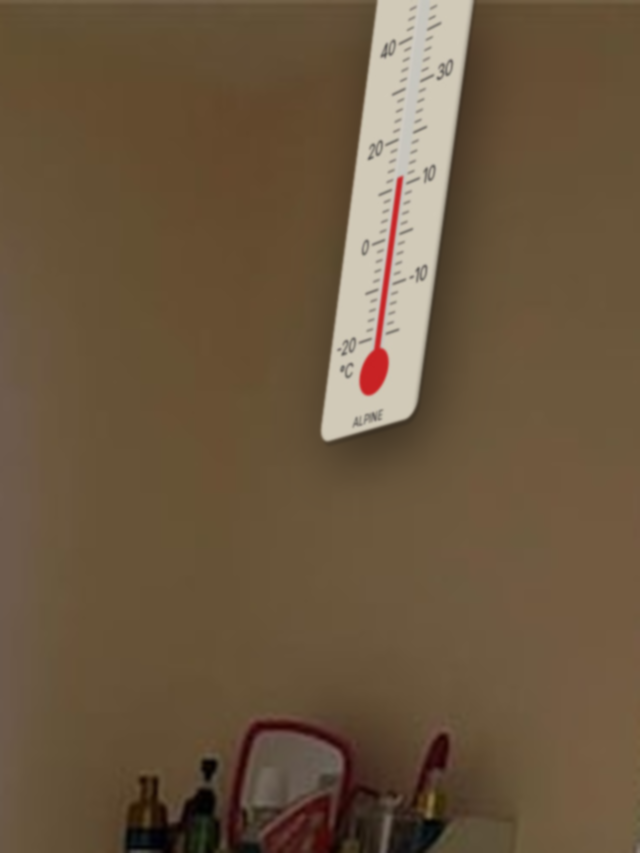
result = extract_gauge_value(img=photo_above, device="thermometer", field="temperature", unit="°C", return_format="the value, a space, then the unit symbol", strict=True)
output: 12 °C
